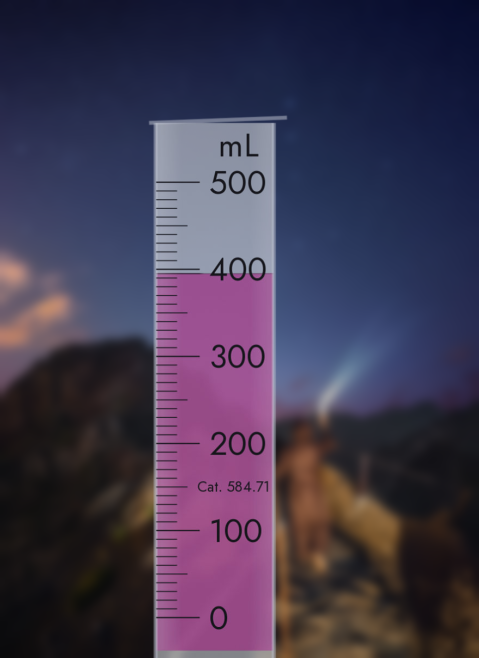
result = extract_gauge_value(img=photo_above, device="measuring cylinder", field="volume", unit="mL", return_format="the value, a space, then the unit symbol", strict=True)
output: 395 mL
